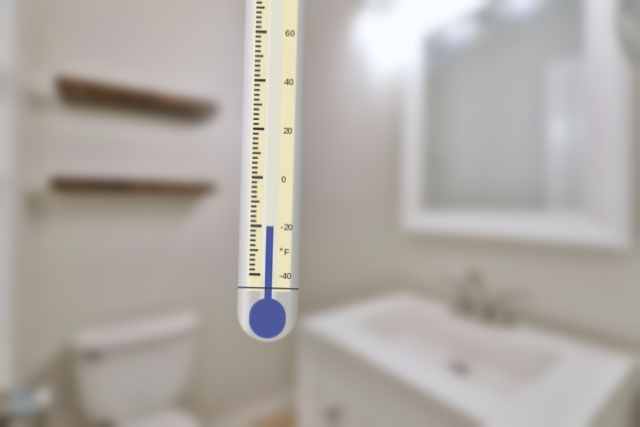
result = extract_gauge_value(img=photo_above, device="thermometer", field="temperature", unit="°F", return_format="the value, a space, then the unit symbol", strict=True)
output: -20 °F
